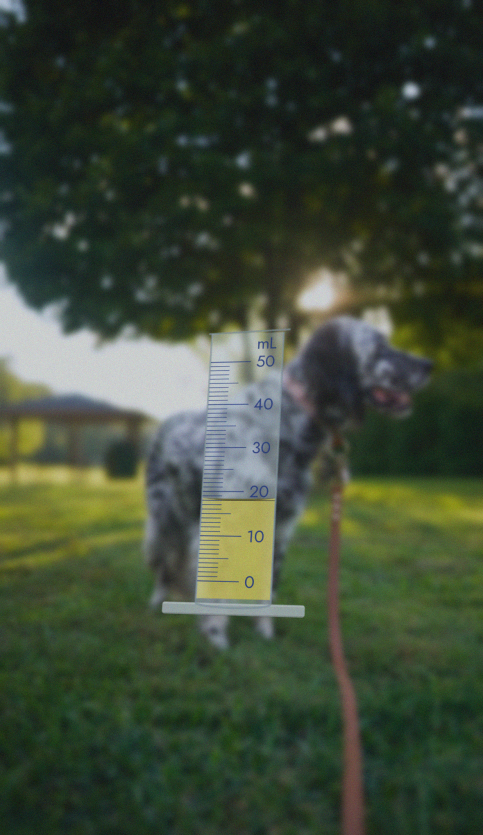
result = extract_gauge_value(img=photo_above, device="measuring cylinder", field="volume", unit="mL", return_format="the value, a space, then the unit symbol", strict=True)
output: 18 mL
